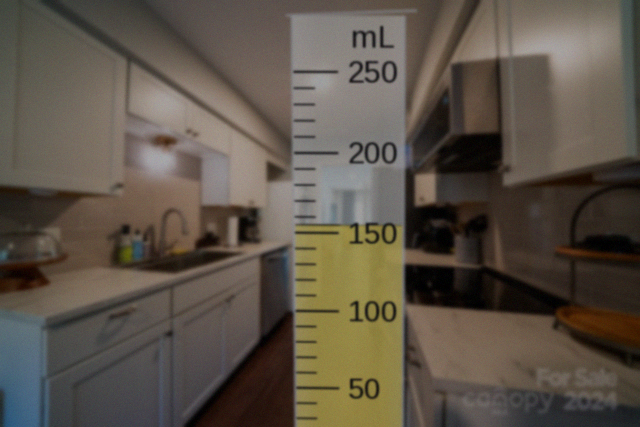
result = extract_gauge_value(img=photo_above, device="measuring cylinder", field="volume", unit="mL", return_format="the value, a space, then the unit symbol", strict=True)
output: 155 mL
